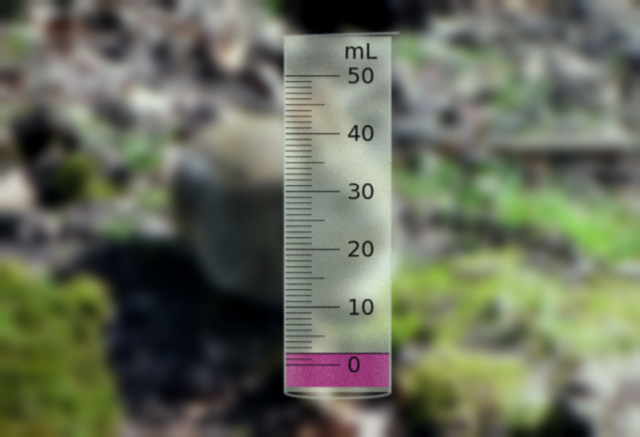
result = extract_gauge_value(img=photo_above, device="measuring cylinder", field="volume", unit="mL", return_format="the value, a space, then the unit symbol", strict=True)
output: 2 mL
